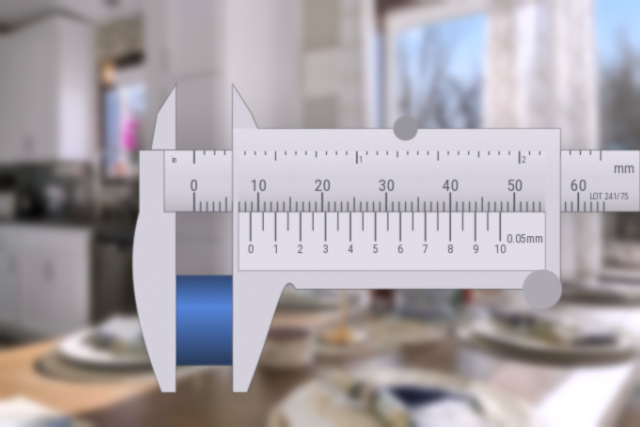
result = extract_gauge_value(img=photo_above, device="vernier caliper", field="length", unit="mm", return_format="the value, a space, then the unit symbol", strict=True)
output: 8.8 mm
